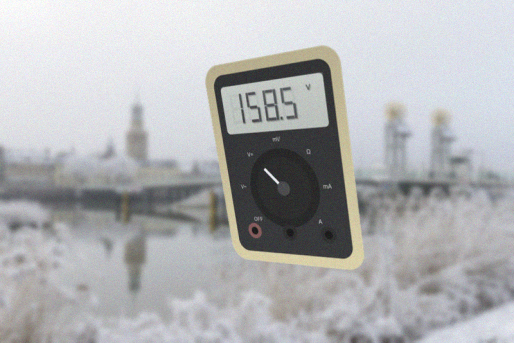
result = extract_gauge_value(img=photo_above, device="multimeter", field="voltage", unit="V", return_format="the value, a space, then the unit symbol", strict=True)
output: 158.5 V
